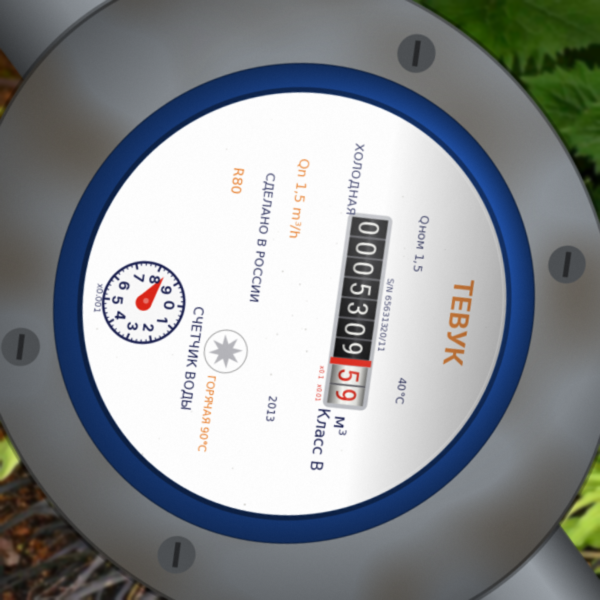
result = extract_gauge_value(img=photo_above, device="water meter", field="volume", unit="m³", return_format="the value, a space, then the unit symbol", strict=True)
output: 5309.598 m³
